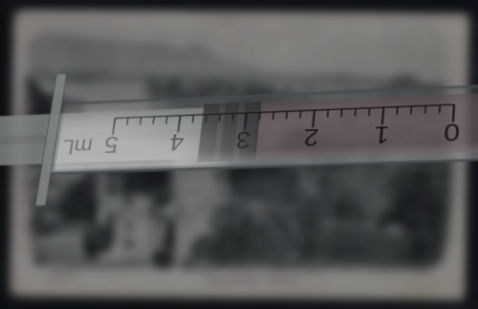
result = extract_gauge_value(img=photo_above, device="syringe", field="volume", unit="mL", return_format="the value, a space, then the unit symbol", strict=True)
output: 2.8 mL
